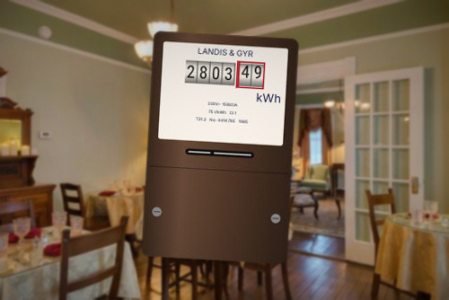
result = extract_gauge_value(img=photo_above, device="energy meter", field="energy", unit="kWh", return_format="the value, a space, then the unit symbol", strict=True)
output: 2803.49 kWh
